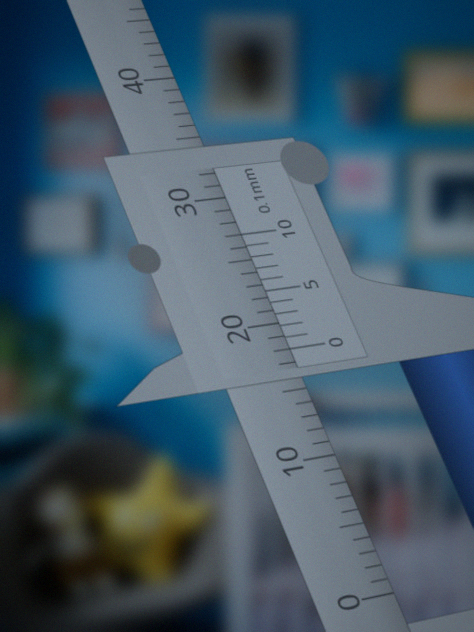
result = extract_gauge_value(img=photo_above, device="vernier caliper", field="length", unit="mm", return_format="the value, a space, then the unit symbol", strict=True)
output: 18.0 mm
